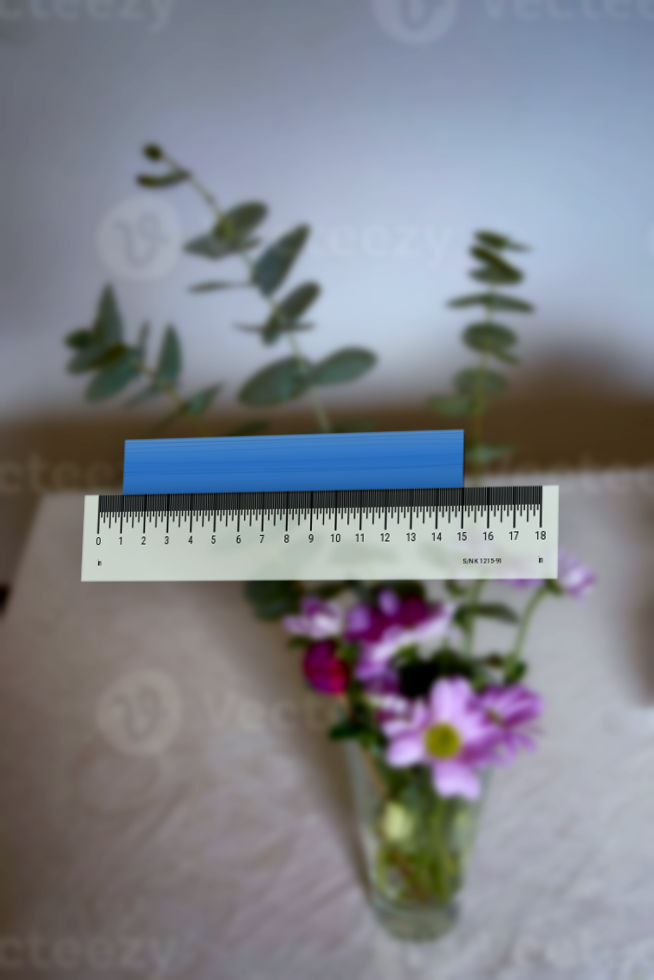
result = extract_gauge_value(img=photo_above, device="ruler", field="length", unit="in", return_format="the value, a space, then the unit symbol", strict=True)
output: 14 in
